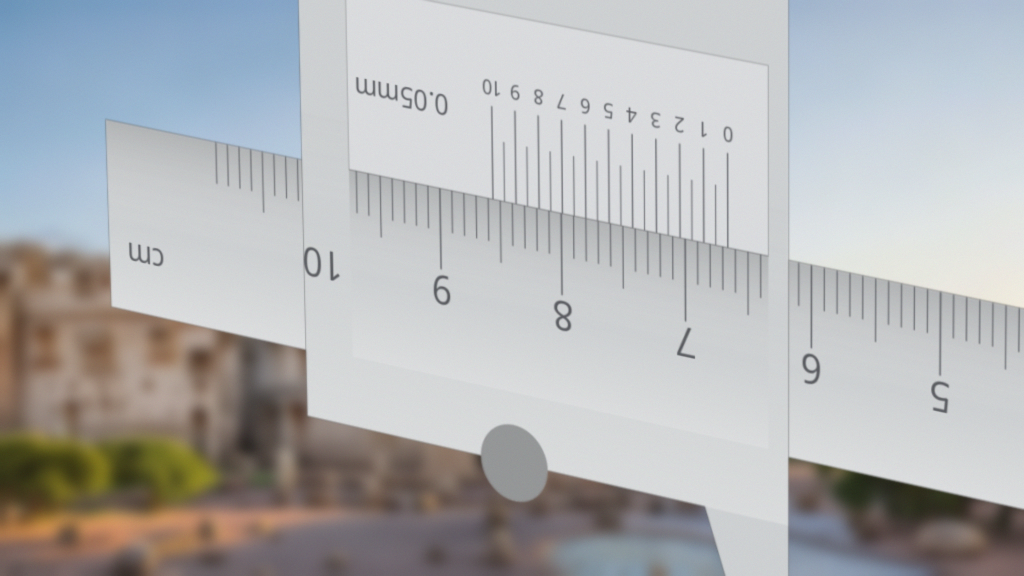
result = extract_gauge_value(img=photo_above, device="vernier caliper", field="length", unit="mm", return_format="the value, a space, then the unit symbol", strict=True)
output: 66.6 mm
